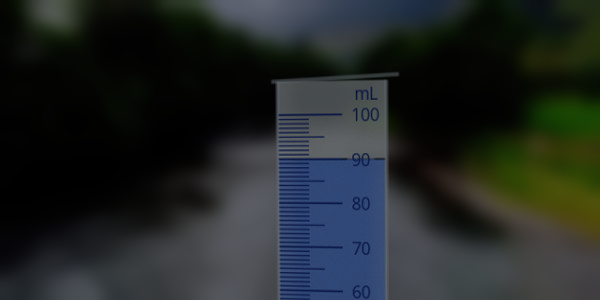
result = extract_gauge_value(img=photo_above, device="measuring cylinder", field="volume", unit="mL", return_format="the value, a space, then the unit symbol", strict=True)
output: 90 mL
